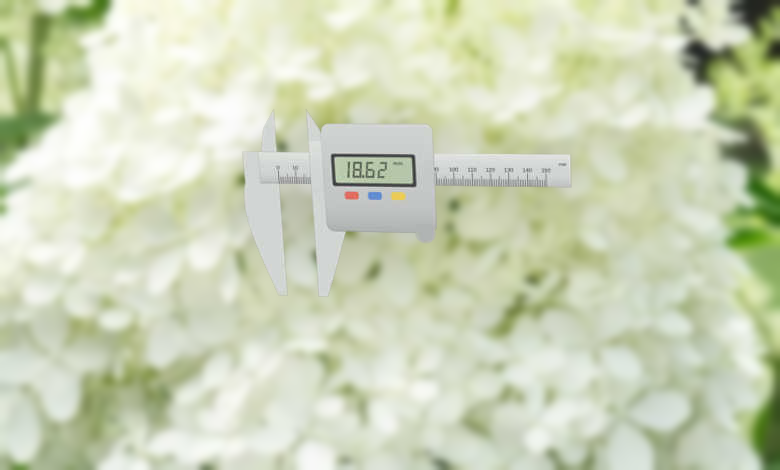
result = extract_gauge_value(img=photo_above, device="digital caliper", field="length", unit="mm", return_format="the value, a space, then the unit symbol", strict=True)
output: 18.62 mm
